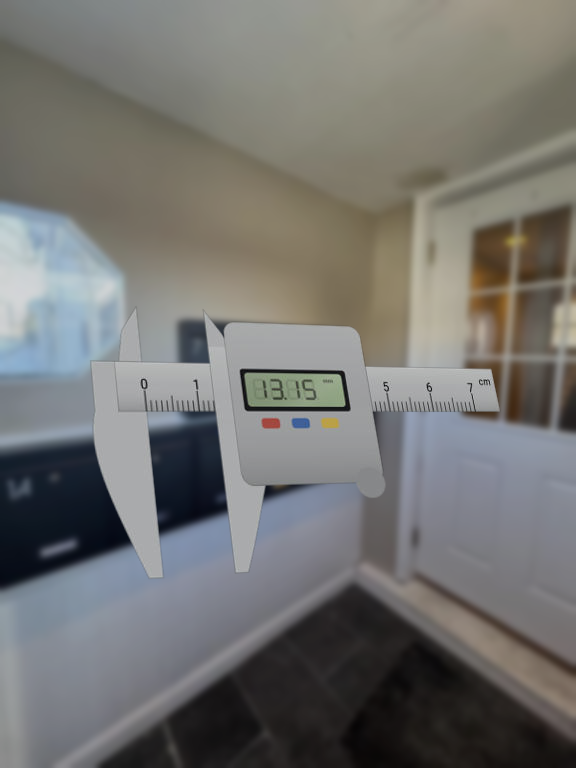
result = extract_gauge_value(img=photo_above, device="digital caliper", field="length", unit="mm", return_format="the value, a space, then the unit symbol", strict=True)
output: 13.15 mm
